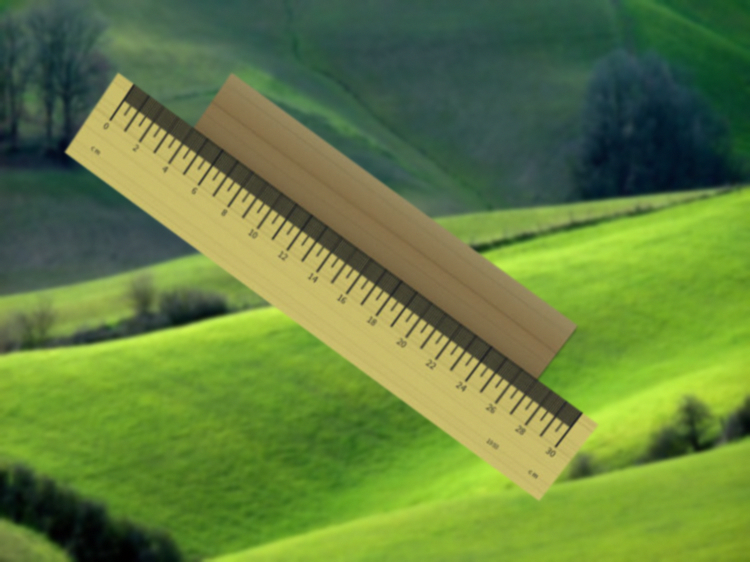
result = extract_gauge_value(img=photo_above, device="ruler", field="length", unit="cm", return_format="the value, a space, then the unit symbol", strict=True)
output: 23 cm
